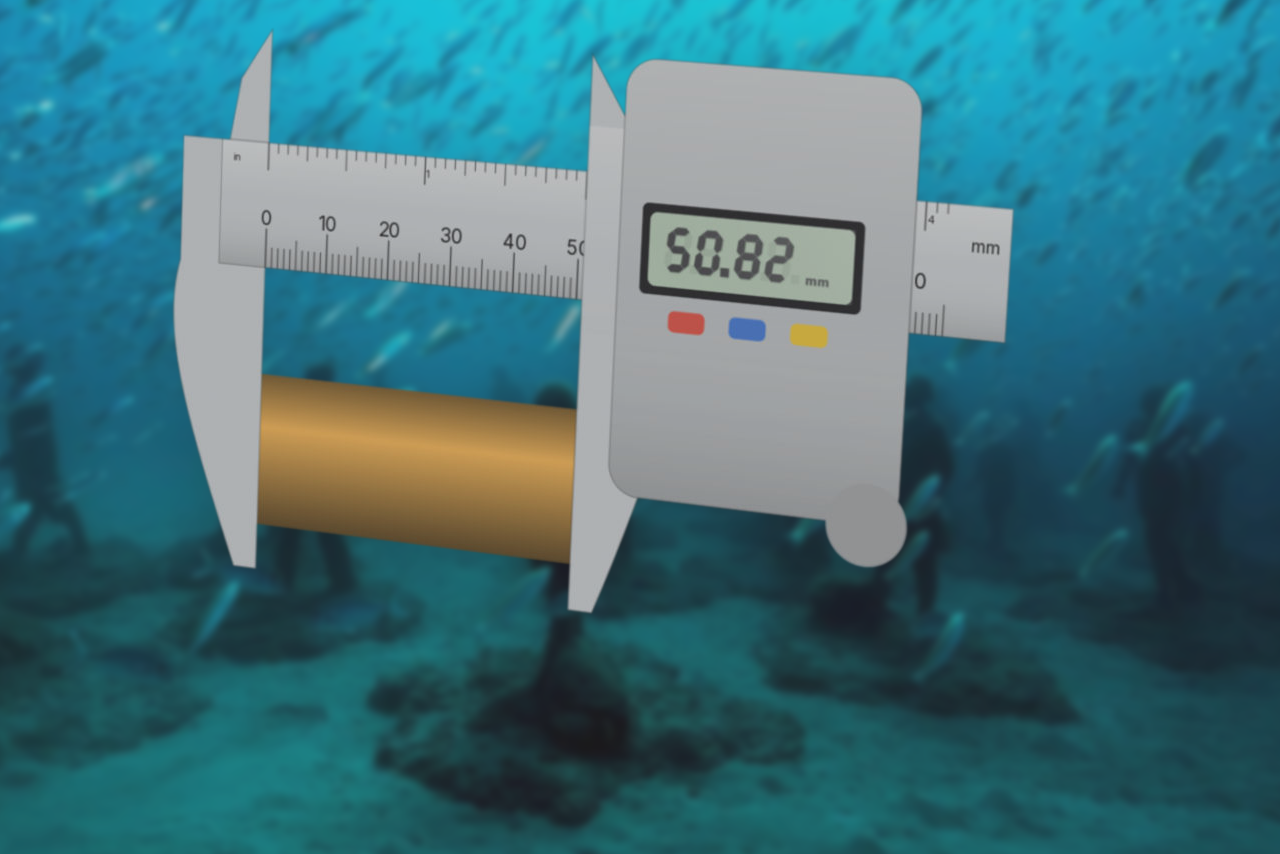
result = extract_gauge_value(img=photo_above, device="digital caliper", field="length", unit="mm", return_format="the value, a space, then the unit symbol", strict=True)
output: 50.82 mm
